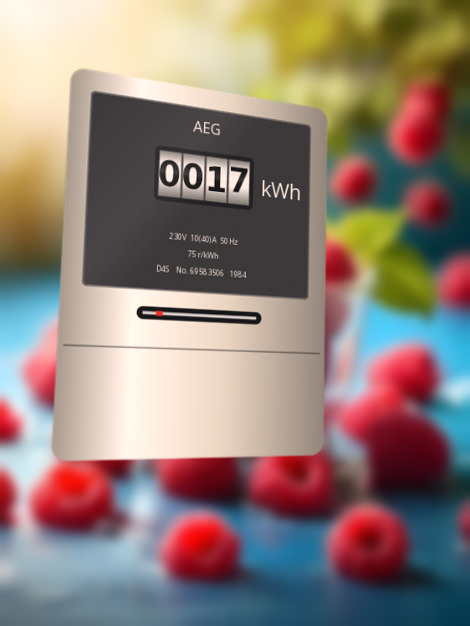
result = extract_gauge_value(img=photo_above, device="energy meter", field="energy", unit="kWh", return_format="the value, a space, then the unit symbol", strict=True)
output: 17 kWh
